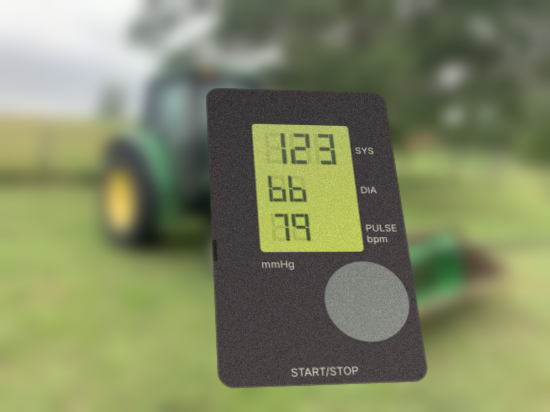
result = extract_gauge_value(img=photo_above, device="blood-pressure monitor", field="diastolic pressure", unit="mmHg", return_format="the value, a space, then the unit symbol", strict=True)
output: 66 mmHg
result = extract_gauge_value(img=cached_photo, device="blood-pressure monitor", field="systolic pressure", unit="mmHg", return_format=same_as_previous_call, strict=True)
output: 123 mmHg
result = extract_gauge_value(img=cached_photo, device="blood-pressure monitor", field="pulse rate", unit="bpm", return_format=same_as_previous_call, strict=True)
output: 79 bpm
